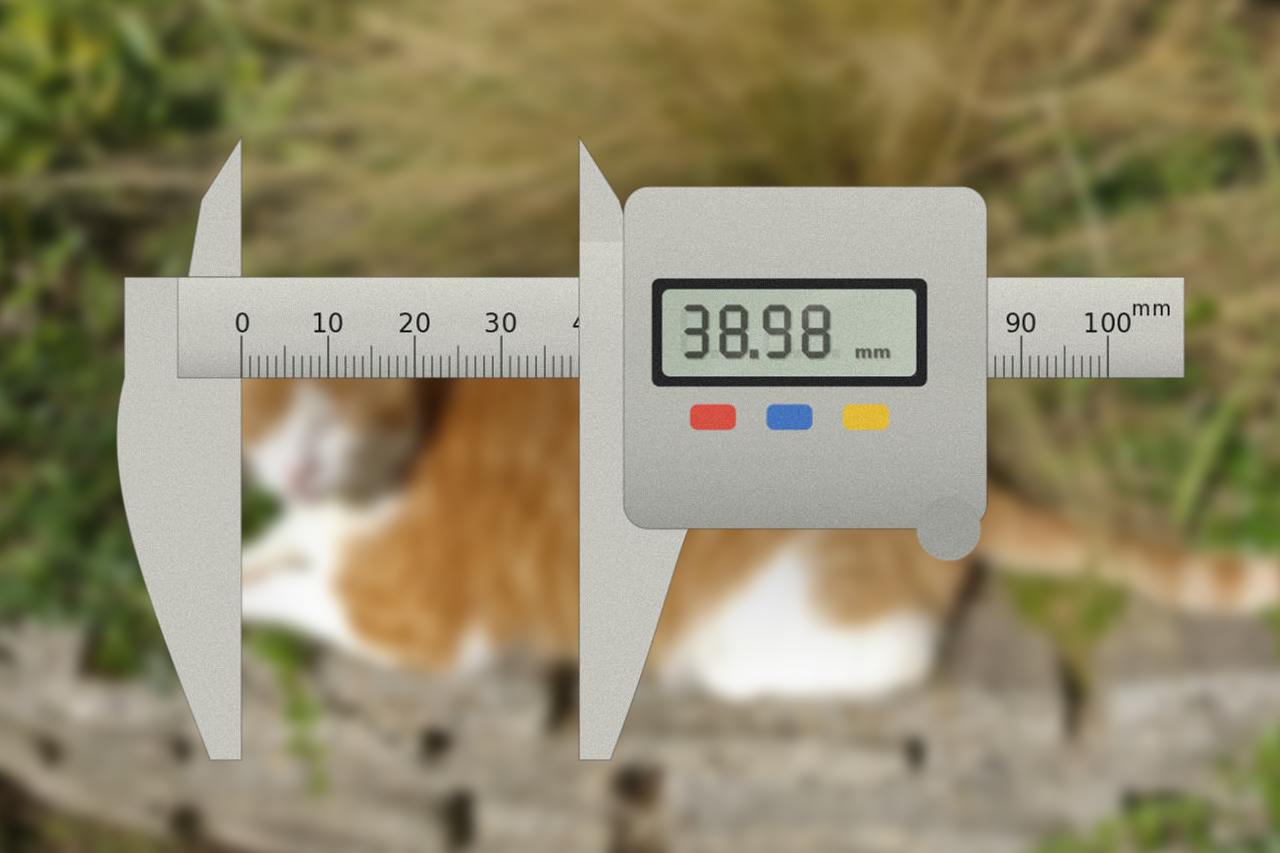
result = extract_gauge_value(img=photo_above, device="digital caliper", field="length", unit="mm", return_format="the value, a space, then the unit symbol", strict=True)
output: 38.98 mm
